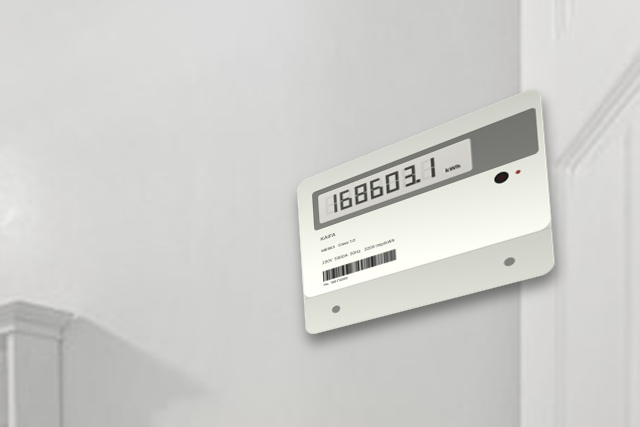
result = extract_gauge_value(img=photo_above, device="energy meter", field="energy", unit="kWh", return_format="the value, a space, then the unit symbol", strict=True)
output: 168603.1 kWh
